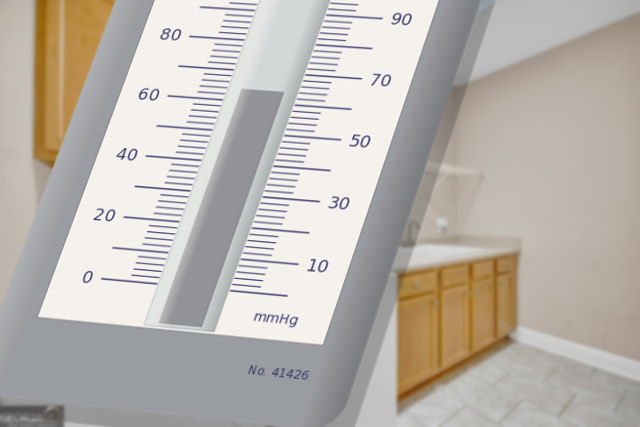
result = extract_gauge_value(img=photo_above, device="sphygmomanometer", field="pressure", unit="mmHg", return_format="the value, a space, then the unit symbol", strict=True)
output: 64 mmHg
